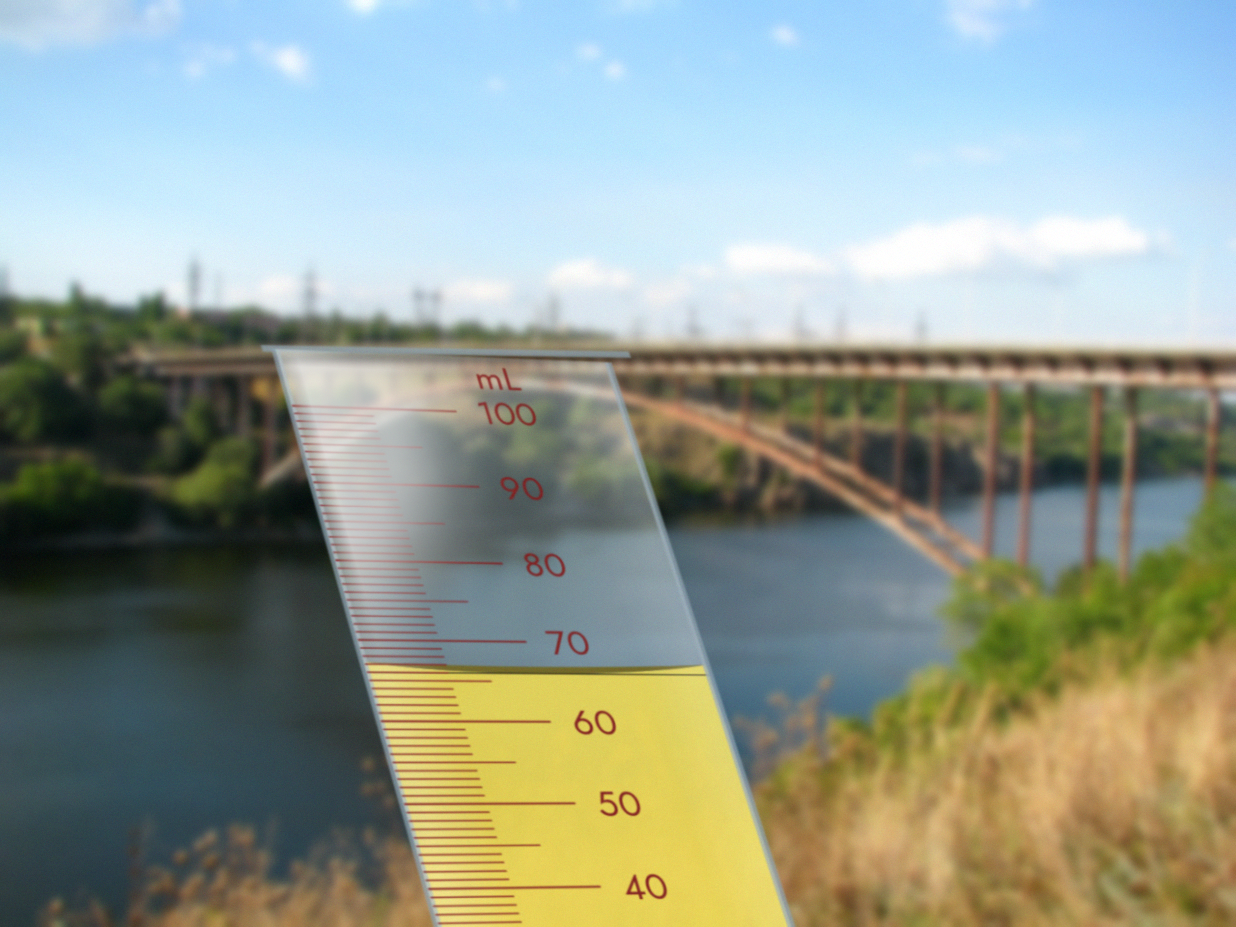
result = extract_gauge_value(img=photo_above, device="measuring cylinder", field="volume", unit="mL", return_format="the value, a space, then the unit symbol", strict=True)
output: 66 mL
